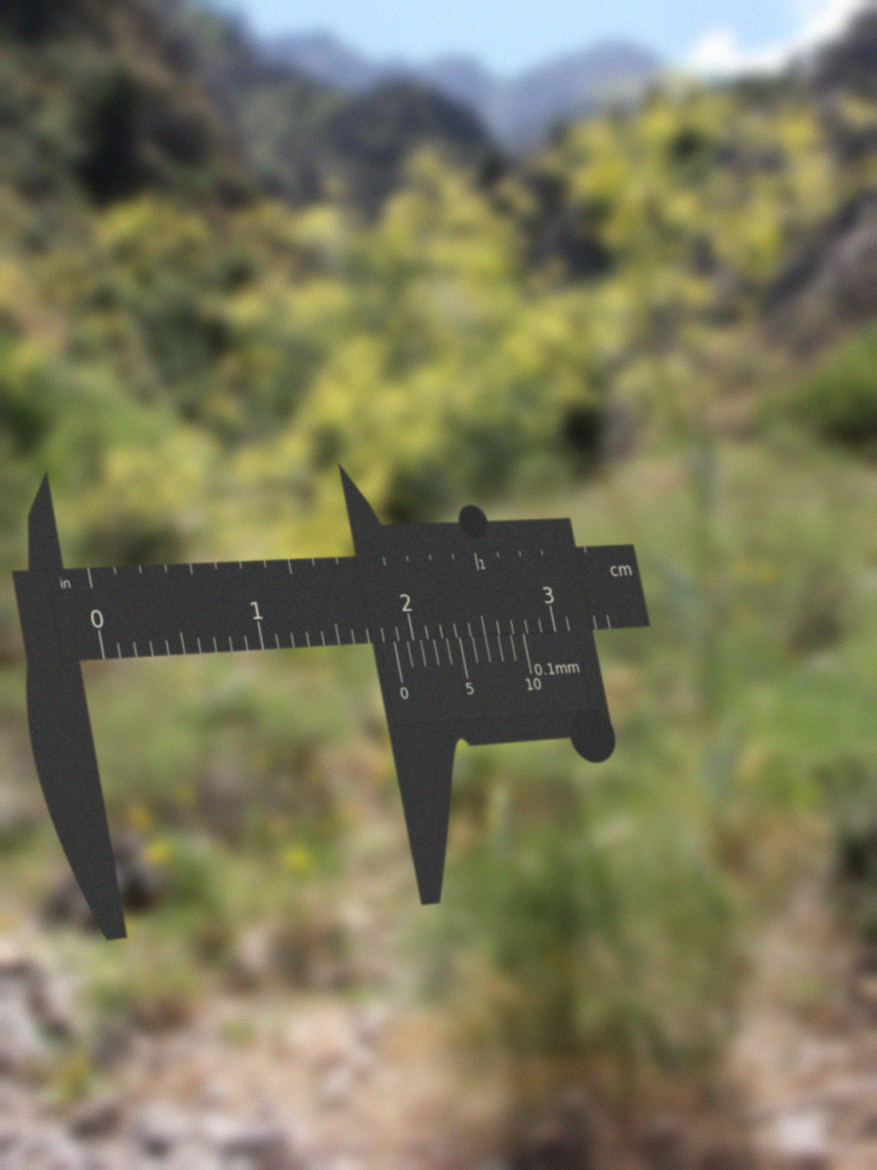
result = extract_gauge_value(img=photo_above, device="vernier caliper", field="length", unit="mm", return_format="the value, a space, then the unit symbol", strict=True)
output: 18.7 mm
